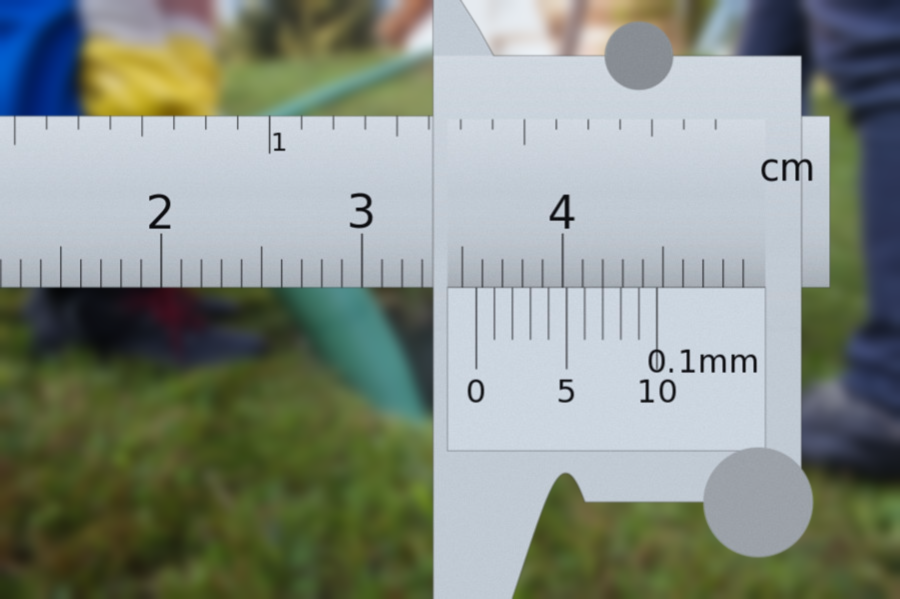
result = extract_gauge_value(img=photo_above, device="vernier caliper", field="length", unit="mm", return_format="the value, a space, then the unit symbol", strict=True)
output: 35.7 mm
